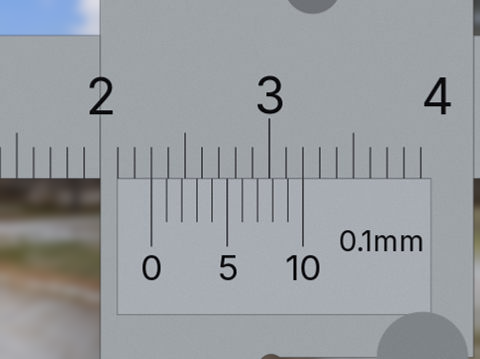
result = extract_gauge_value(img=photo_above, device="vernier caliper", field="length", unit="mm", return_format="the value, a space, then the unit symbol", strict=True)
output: 23.0 mm
